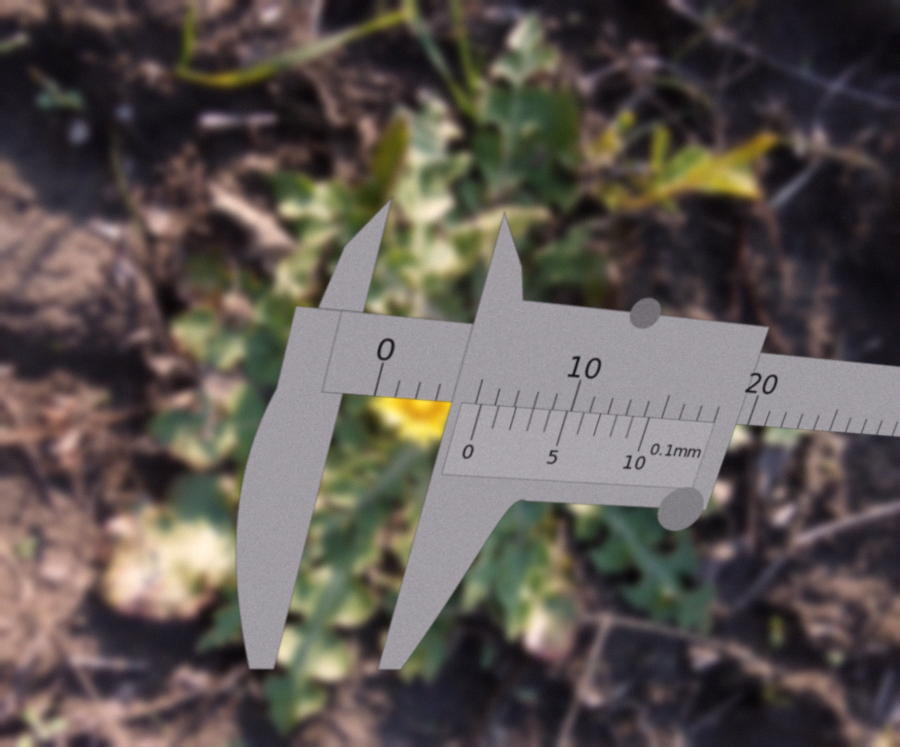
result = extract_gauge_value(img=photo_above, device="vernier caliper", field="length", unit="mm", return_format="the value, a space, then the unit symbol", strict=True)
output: 5.3 mm
